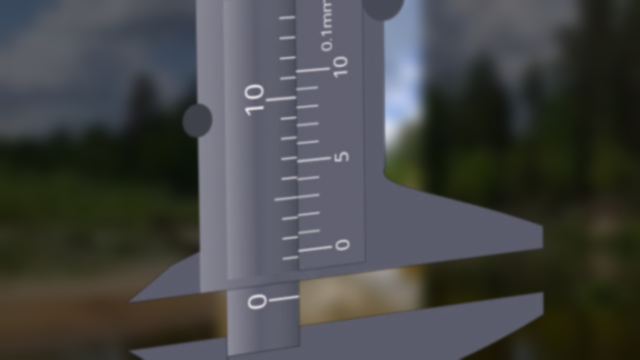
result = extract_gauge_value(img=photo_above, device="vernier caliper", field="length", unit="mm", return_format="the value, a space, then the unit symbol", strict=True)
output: 2.3 mm
